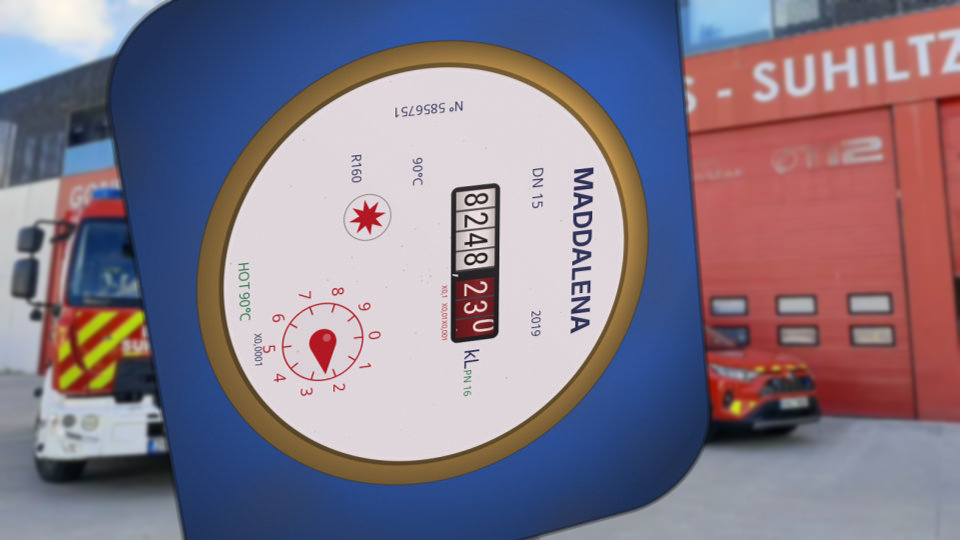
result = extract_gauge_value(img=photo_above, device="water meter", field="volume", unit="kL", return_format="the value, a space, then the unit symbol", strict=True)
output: 8248.2302 kL
